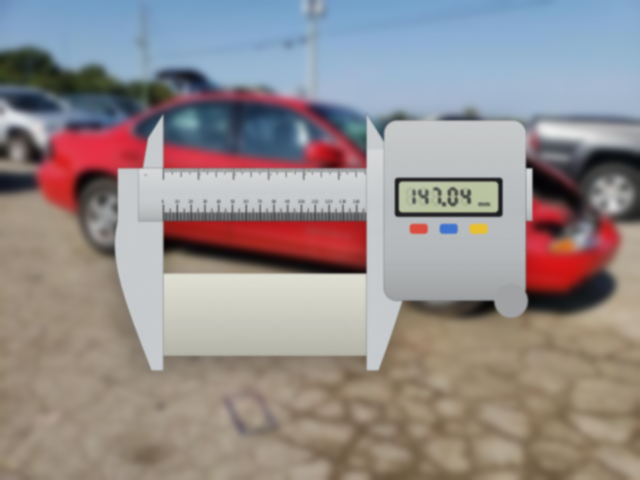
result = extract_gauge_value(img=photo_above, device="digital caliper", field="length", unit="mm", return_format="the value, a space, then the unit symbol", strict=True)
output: 147.04 mm
